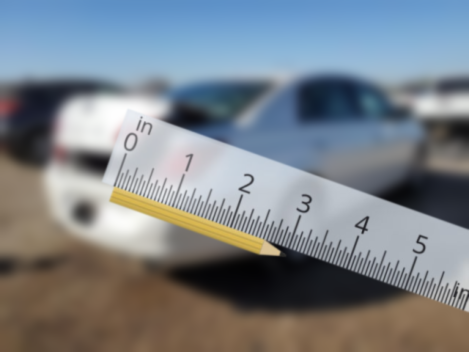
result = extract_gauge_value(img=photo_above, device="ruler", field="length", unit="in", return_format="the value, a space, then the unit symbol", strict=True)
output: 3 in
